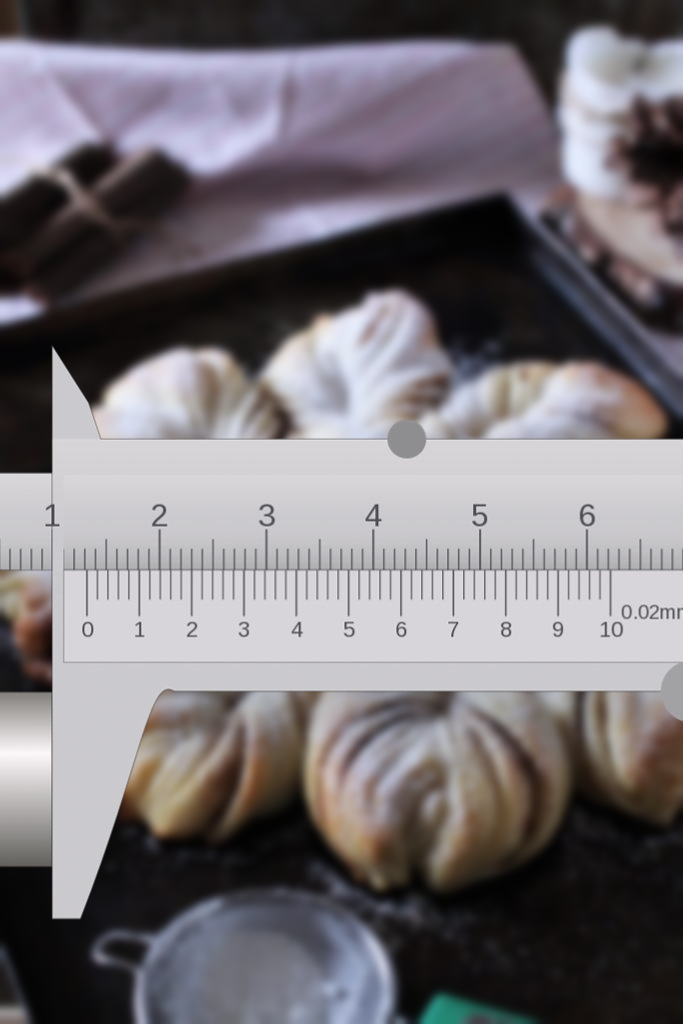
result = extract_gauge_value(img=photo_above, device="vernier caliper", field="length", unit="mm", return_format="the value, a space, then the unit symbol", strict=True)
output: 13.2 mm
